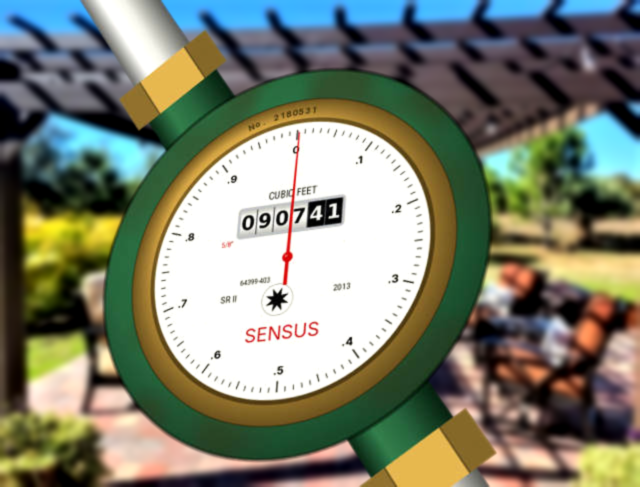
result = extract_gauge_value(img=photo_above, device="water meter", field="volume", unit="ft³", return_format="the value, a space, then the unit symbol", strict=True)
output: 90741.00 ft³
